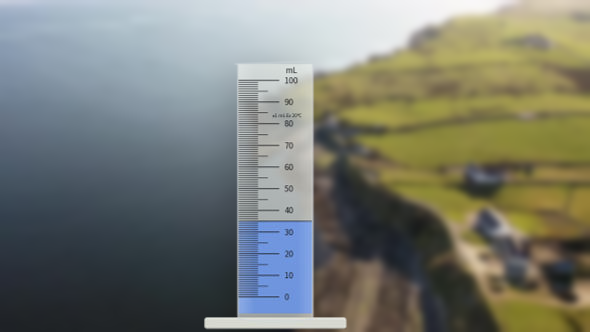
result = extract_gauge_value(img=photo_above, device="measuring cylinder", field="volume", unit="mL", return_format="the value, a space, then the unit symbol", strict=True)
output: 35 mL
